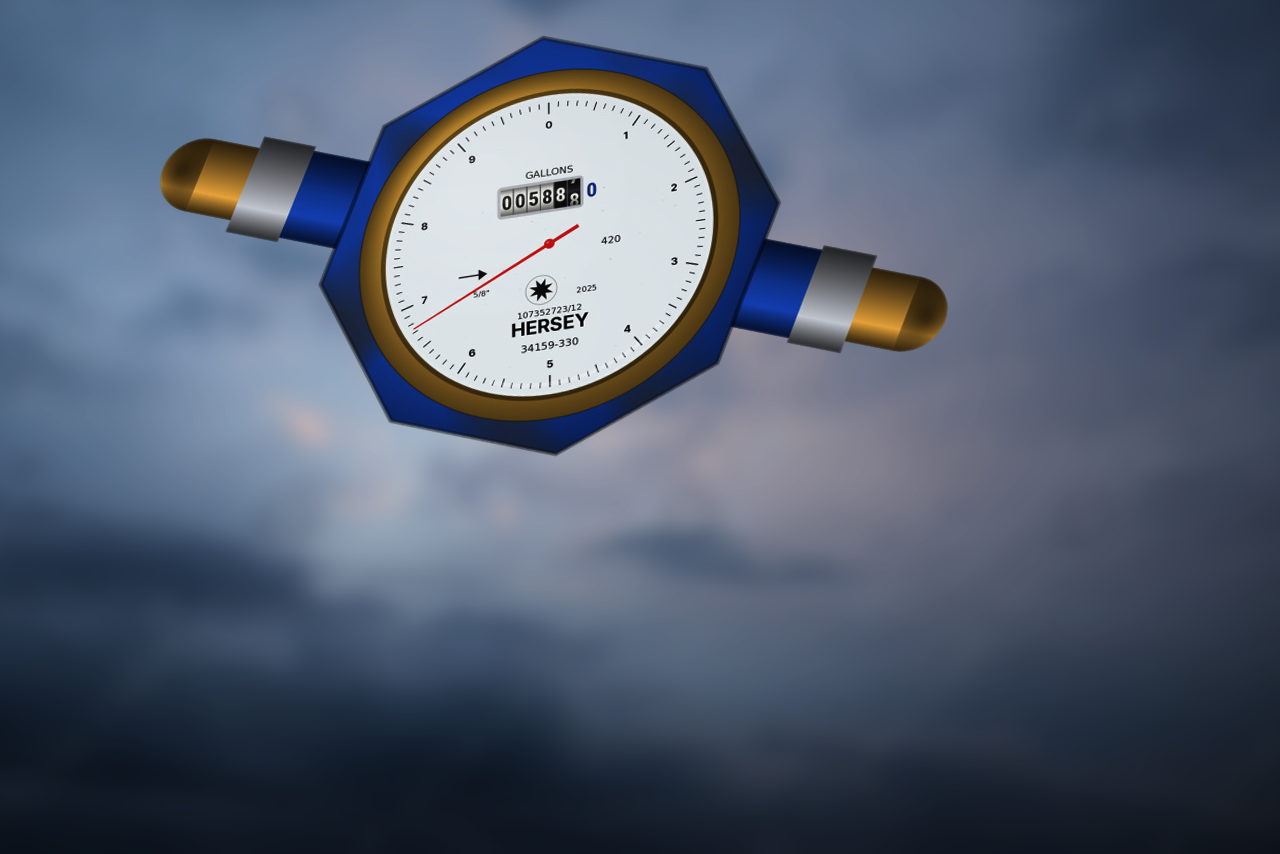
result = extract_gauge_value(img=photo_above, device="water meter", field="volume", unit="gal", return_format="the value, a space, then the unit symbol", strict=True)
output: 58876.7 gal
